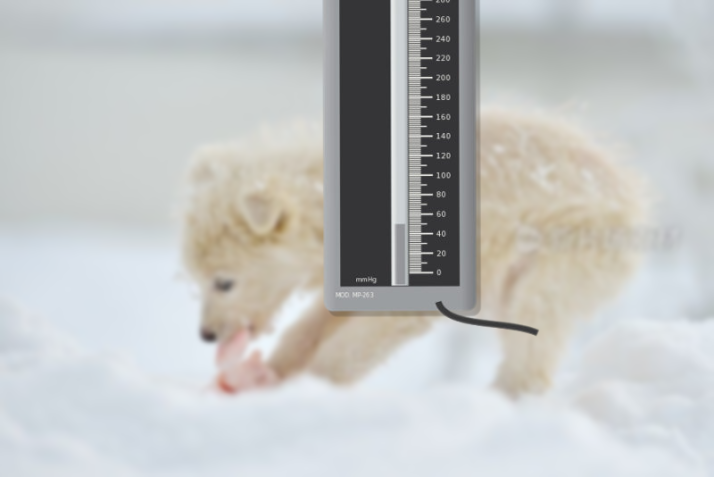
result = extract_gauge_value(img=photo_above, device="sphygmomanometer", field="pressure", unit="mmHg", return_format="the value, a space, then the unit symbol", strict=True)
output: 50 mmHg
